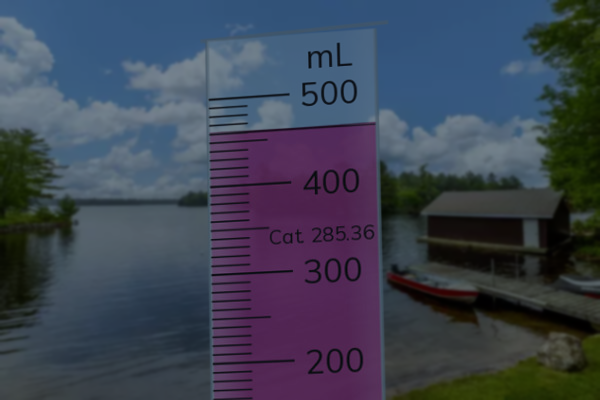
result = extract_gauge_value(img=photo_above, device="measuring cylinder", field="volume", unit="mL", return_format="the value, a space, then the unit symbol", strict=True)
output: 460 mL
